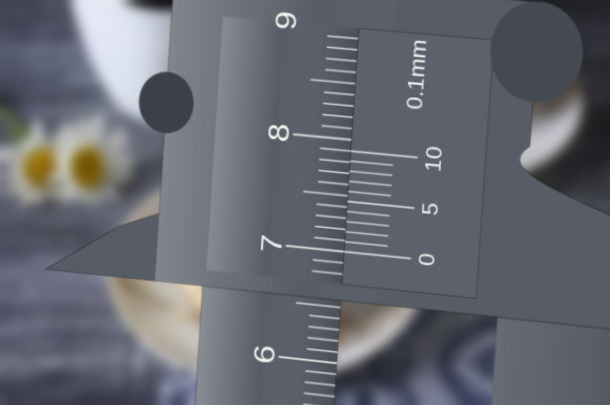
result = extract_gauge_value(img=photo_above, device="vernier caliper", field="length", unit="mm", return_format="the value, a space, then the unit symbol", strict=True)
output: 70.0 mm
